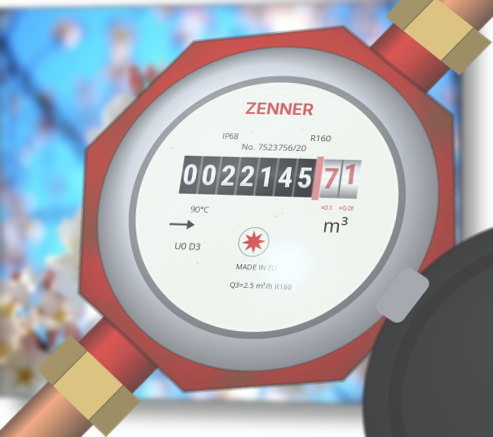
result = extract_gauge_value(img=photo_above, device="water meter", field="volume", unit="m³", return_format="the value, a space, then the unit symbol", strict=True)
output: 22145.71 m³
